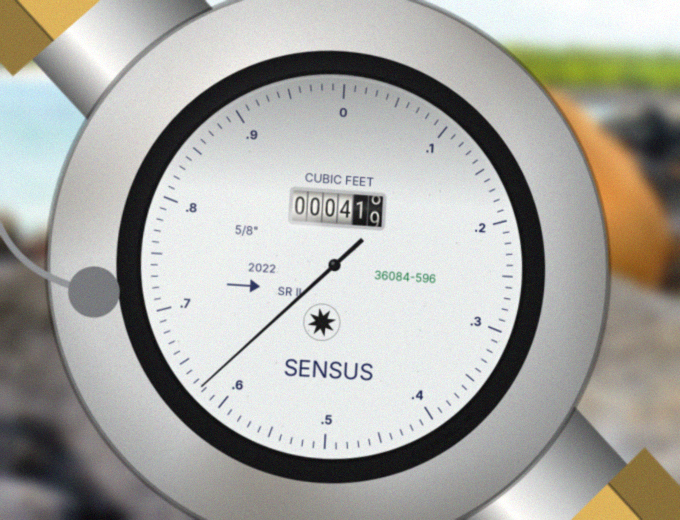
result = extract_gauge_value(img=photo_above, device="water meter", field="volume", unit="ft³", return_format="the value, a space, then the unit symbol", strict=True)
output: 418.62 ft³
